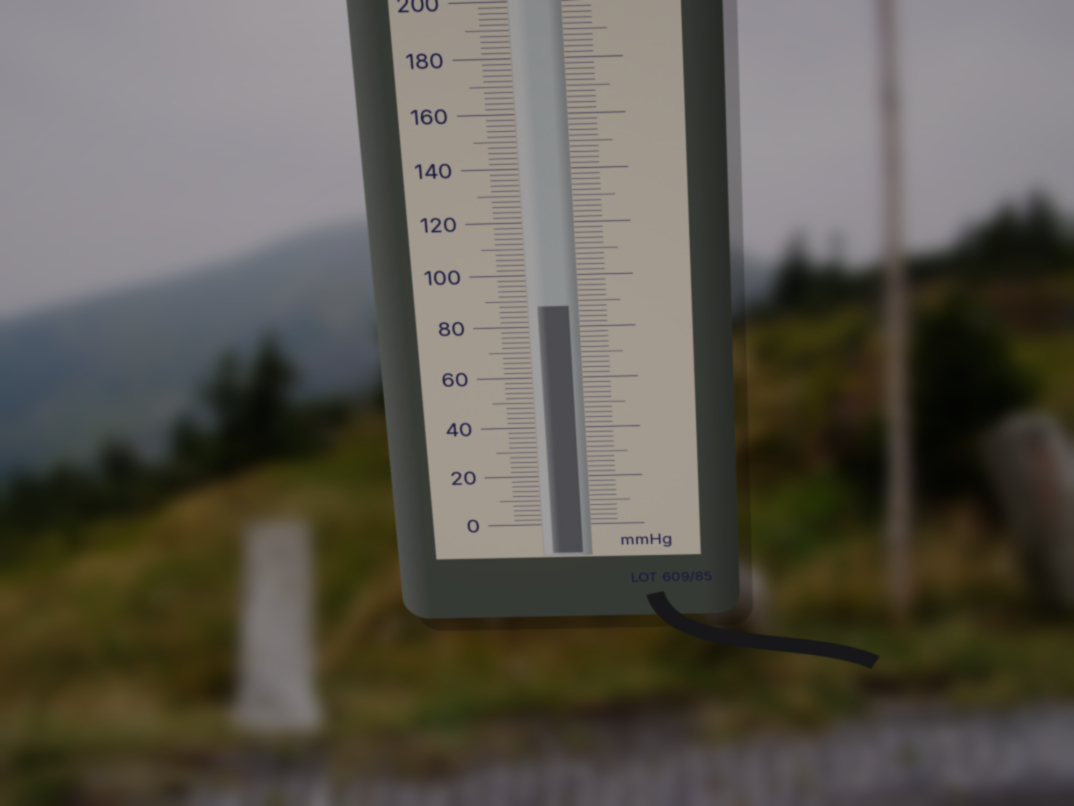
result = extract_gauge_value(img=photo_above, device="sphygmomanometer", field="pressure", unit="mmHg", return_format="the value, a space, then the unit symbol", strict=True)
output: 88 mmHg
